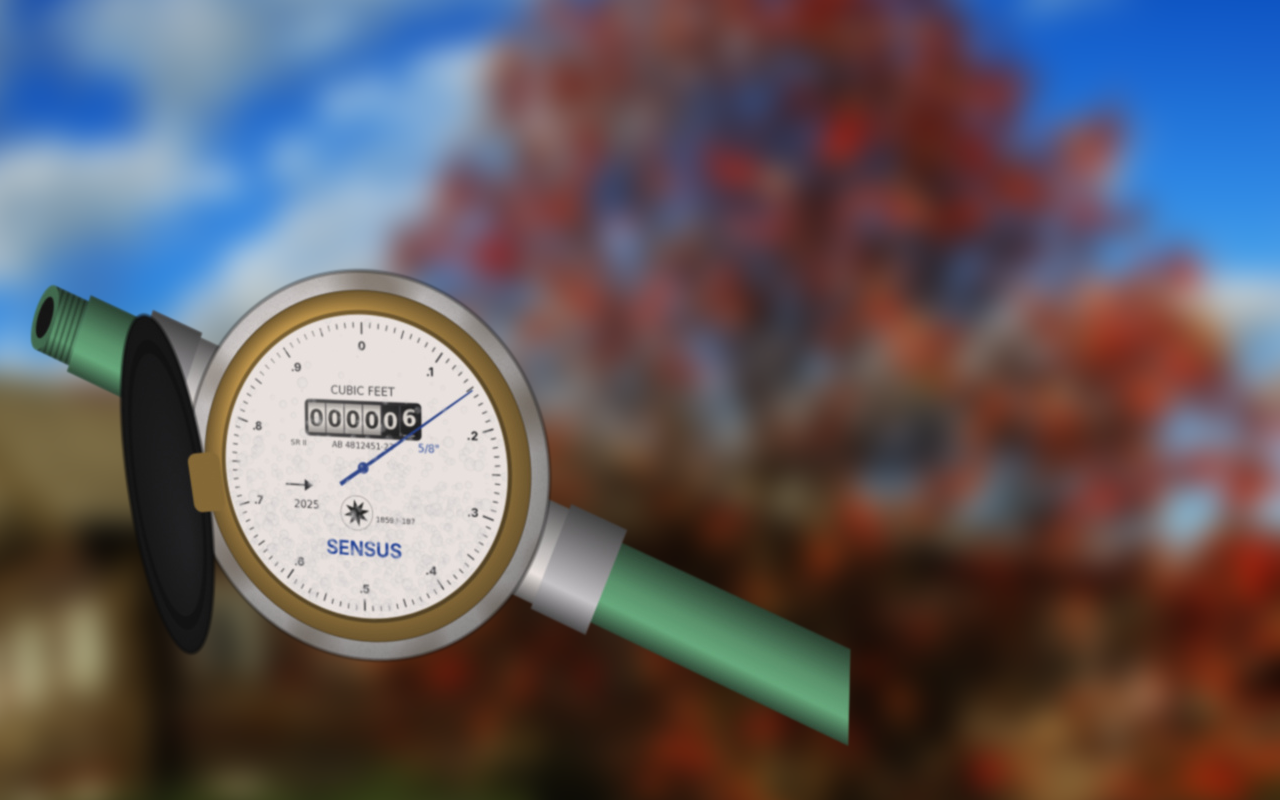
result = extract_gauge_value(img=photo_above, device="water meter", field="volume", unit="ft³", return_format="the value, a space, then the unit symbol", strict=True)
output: 6.15 ft³
